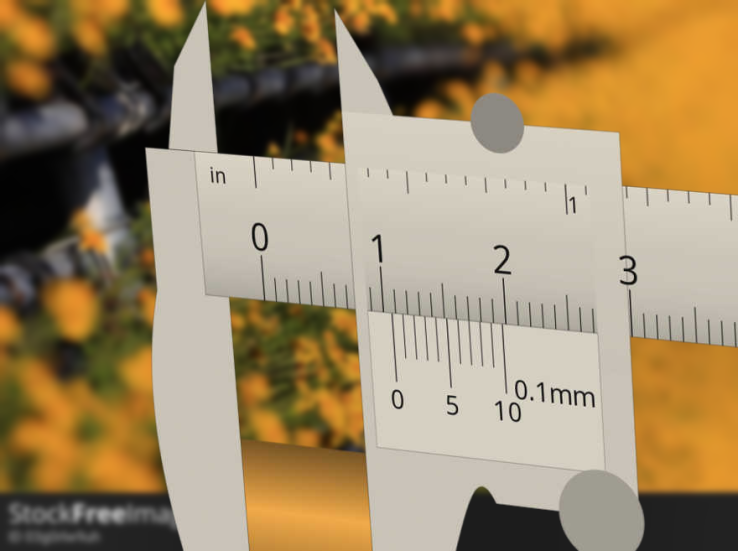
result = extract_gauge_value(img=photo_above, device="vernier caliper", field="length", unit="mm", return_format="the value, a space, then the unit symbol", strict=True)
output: 10.7 mm
